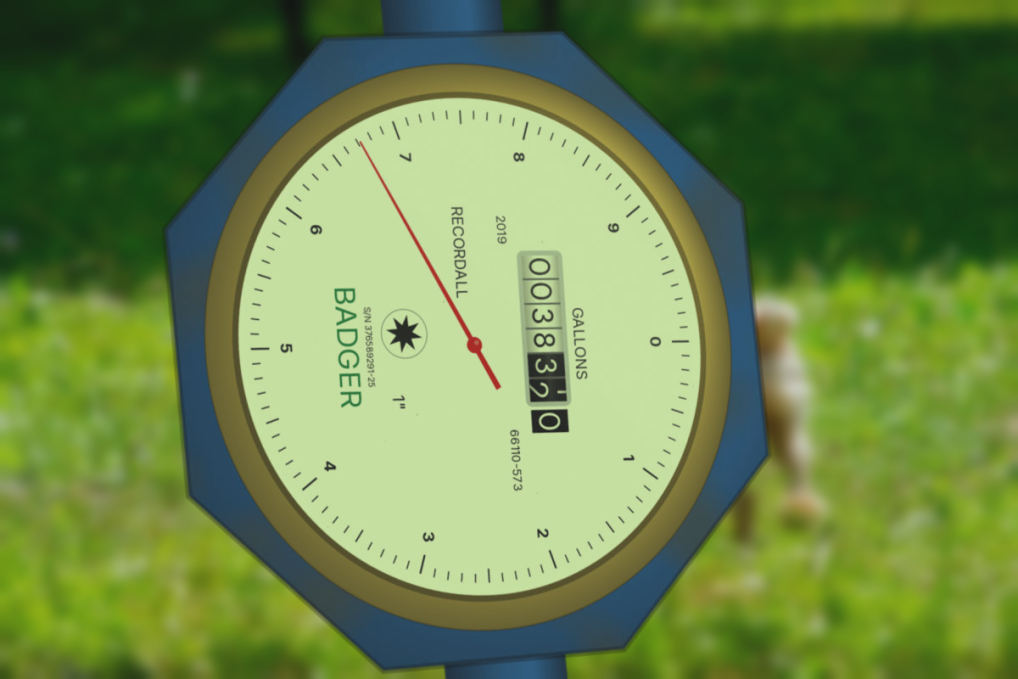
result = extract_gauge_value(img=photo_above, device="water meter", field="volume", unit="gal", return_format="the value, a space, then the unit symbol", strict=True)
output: 38316.7 gal
